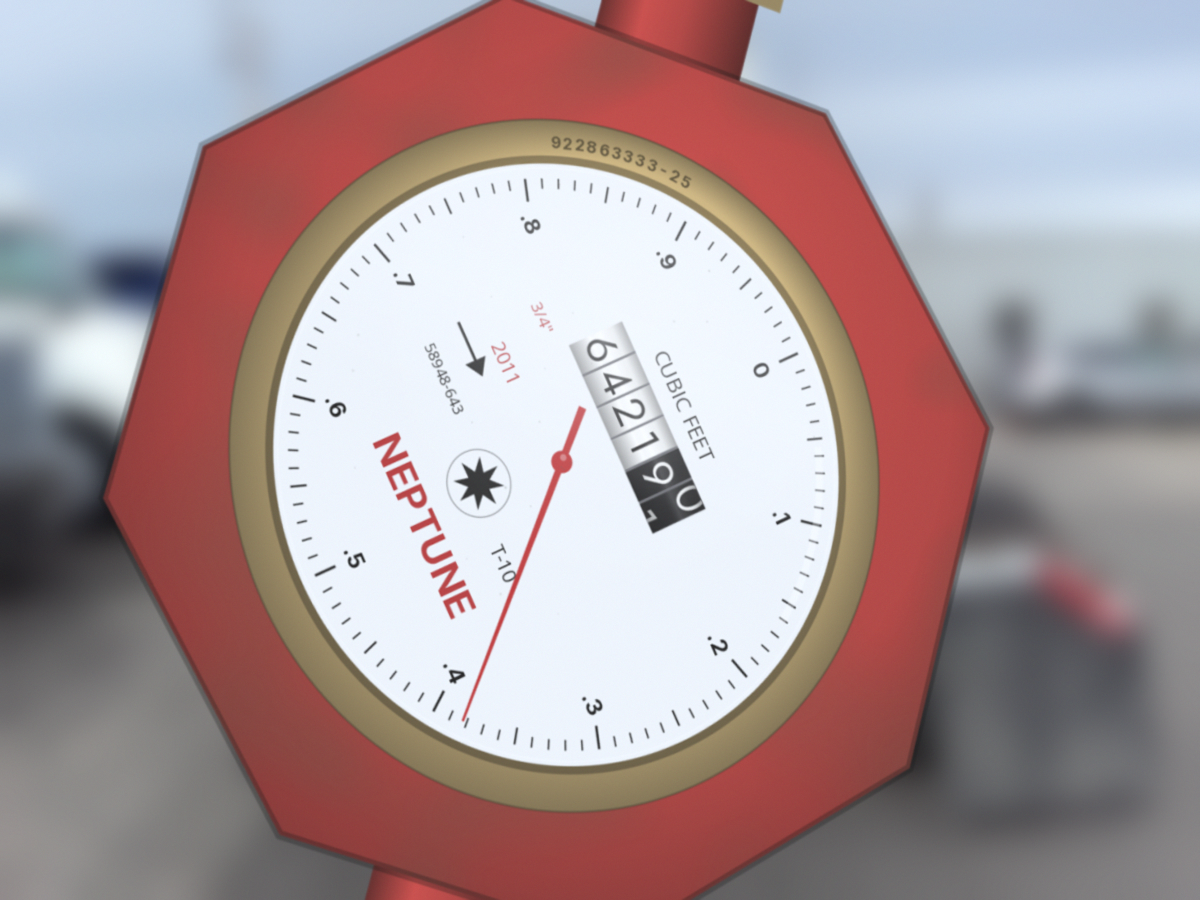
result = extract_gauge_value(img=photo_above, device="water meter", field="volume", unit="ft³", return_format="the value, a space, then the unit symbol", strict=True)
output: 642190.38 ft³
